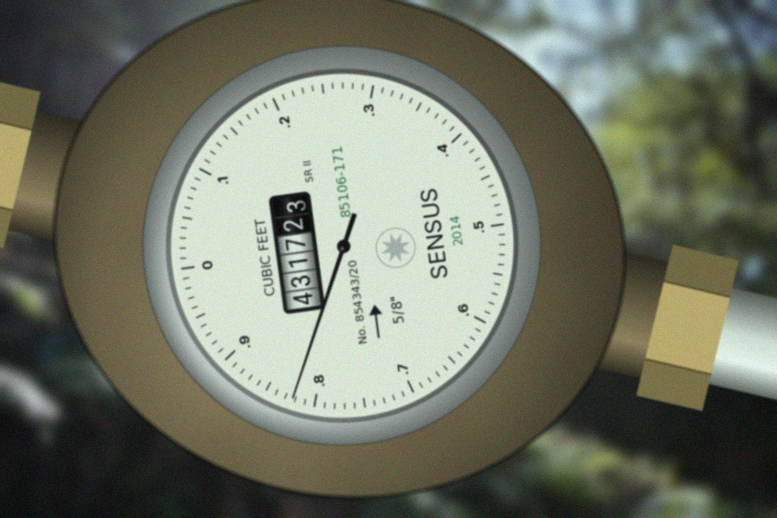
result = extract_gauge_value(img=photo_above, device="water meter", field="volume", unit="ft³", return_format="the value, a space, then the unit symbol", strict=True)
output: 431722.82 ft³
